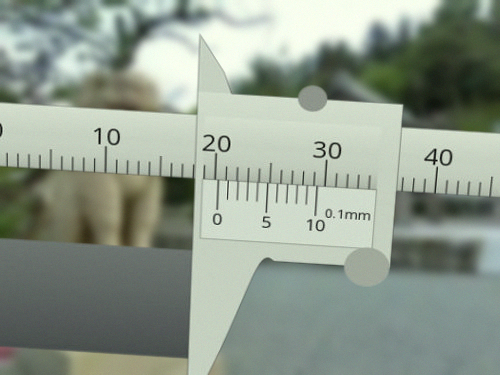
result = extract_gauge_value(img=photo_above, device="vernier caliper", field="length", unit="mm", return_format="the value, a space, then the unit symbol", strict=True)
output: 20.3 mm
